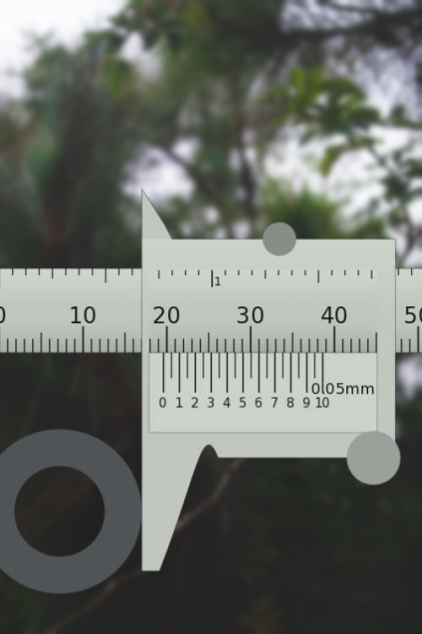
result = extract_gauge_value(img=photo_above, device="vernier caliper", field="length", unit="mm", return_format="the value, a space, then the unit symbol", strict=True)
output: 19.6 mm
